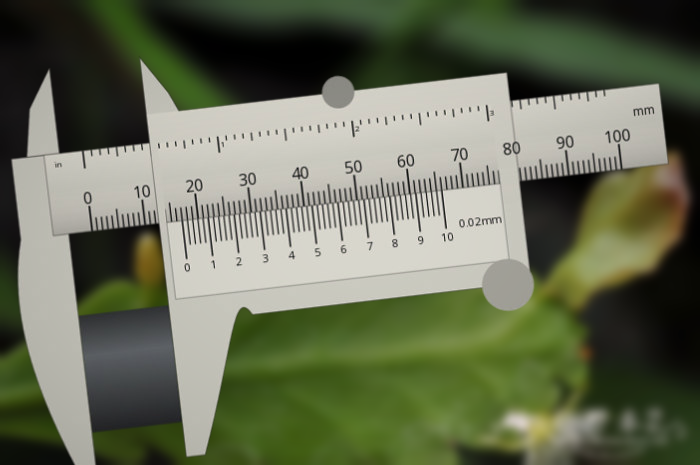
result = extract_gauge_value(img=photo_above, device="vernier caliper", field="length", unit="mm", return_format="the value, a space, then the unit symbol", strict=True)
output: 17.0 mm
